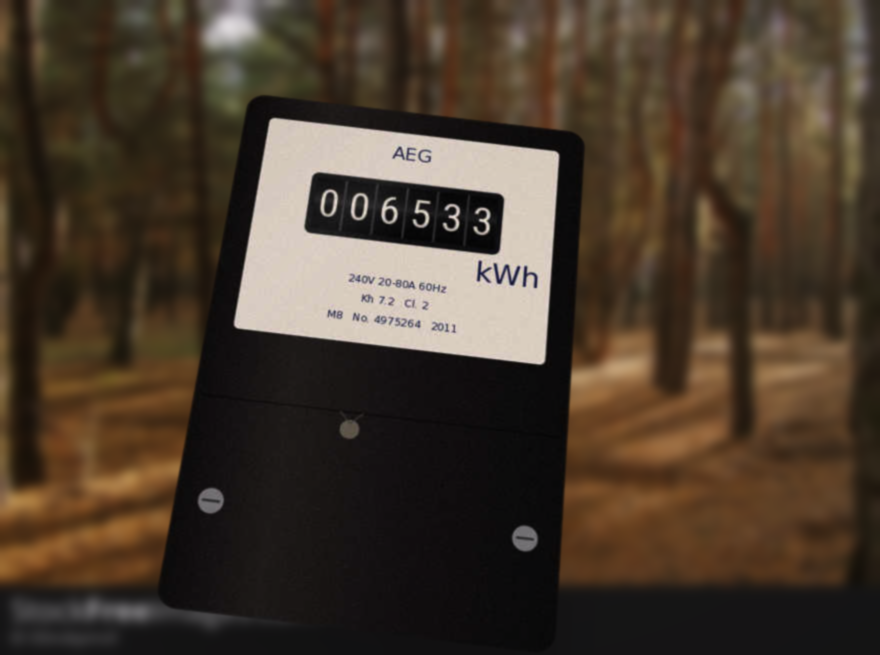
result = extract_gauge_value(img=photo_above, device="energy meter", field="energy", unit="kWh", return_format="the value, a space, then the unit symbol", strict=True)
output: 6533 kWh
